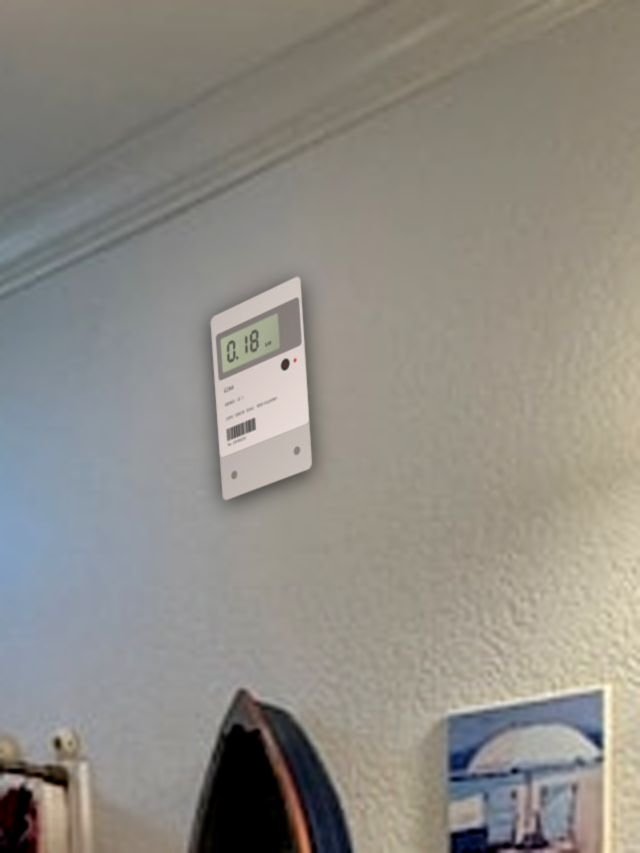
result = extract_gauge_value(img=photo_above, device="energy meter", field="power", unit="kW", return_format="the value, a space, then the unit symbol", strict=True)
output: 0.18 kW
